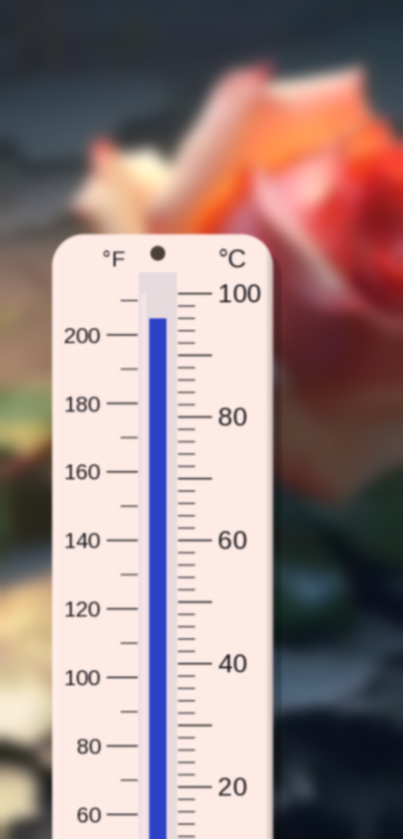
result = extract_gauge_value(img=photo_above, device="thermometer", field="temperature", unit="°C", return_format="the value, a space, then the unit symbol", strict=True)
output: 96 °C
